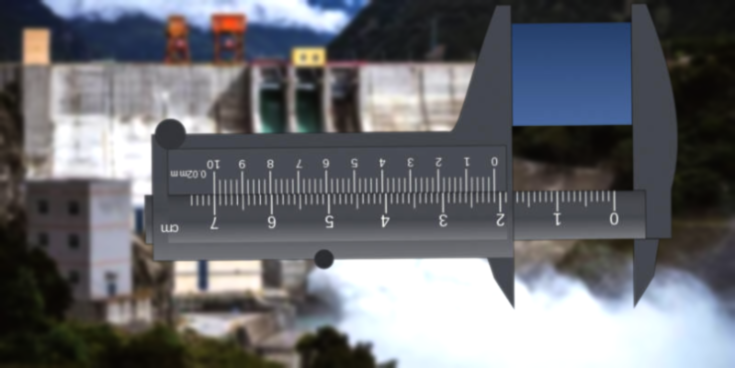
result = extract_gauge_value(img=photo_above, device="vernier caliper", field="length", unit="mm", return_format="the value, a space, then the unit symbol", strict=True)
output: 21.0 mm
